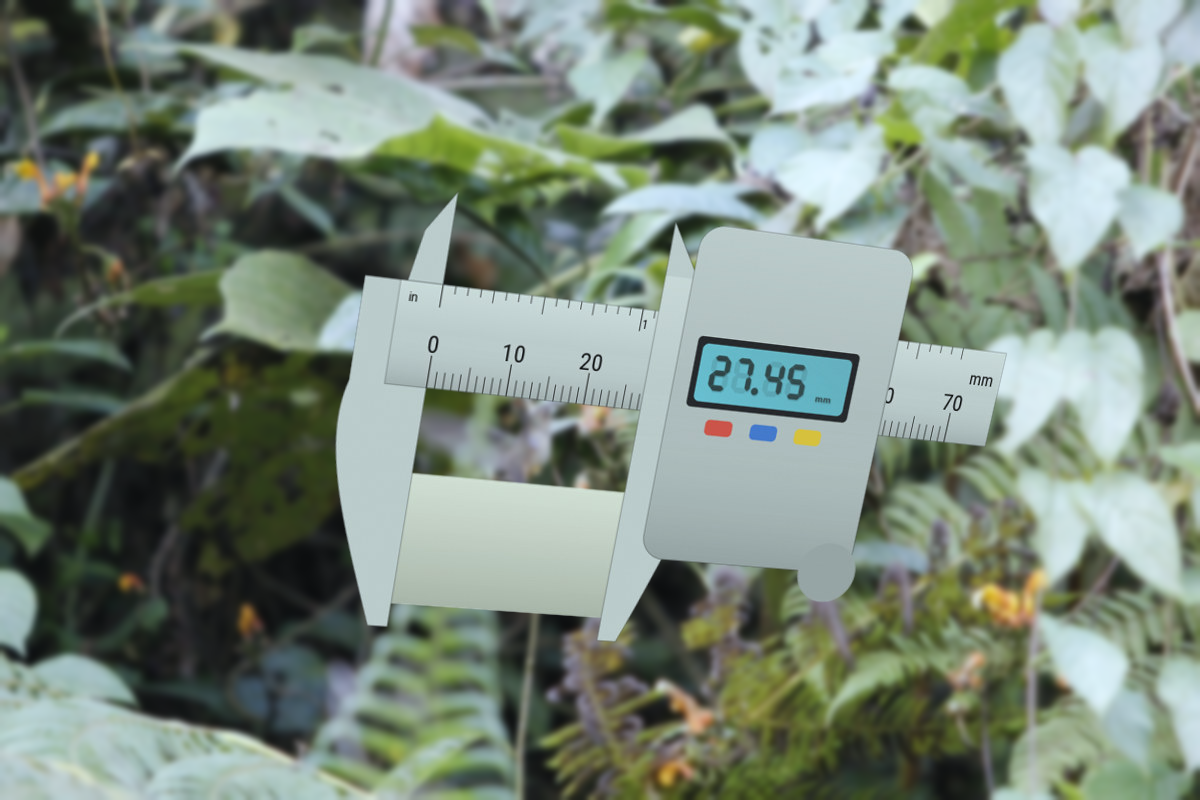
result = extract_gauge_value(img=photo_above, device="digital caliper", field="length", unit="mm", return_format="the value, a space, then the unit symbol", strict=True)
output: 27.45 mm
